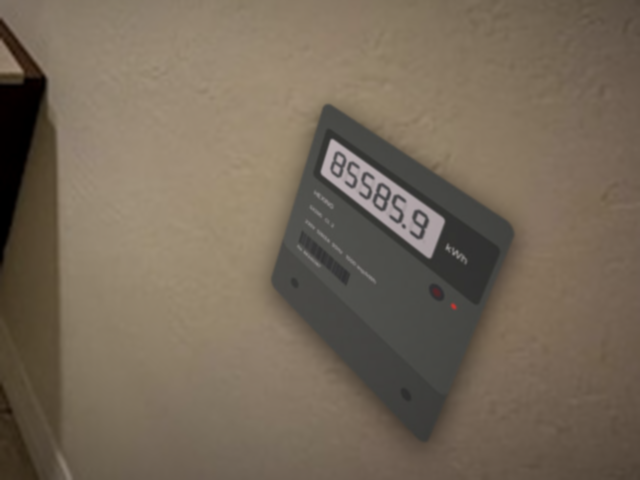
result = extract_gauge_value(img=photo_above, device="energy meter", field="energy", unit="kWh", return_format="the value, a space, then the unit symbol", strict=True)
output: 85585.9 kWh
